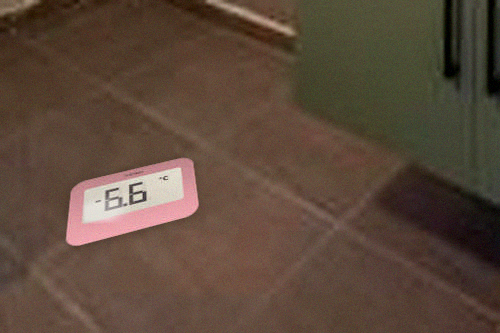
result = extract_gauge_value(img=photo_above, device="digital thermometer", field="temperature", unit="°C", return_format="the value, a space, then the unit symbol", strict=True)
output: -6.6 °C
